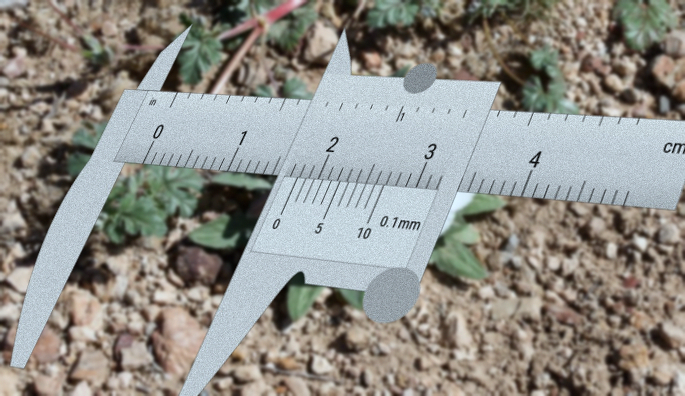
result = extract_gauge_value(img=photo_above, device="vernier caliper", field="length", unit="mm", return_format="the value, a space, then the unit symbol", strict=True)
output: 17.8 mm
